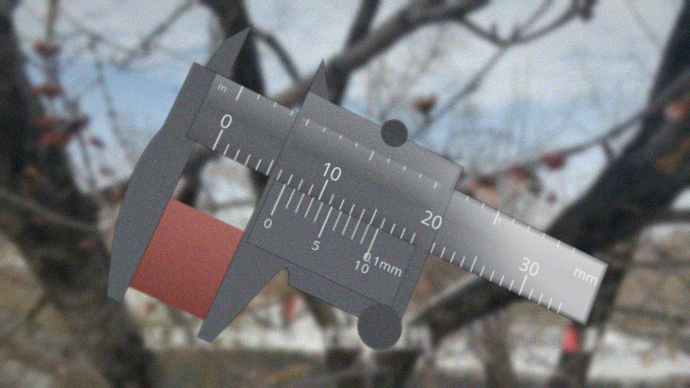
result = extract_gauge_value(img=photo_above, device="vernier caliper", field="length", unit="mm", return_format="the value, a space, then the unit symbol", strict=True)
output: 6.8 mm
